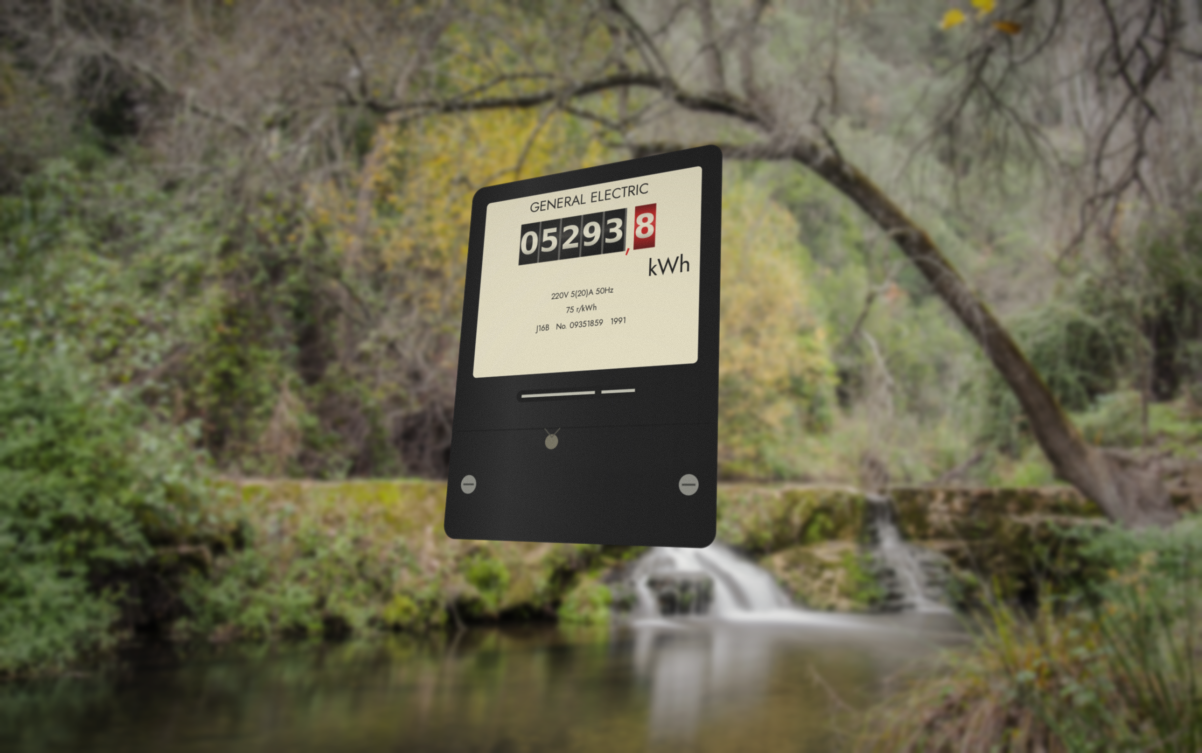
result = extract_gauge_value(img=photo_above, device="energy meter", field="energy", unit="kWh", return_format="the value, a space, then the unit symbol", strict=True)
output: 5293.8 kWh
